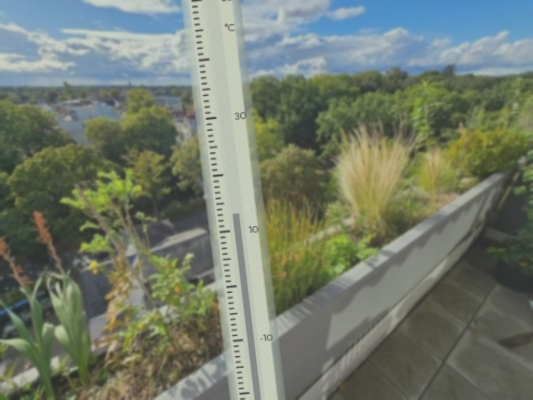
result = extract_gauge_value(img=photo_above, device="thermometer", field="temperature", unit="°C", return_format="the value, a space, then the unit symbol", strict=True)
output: 13 °C
